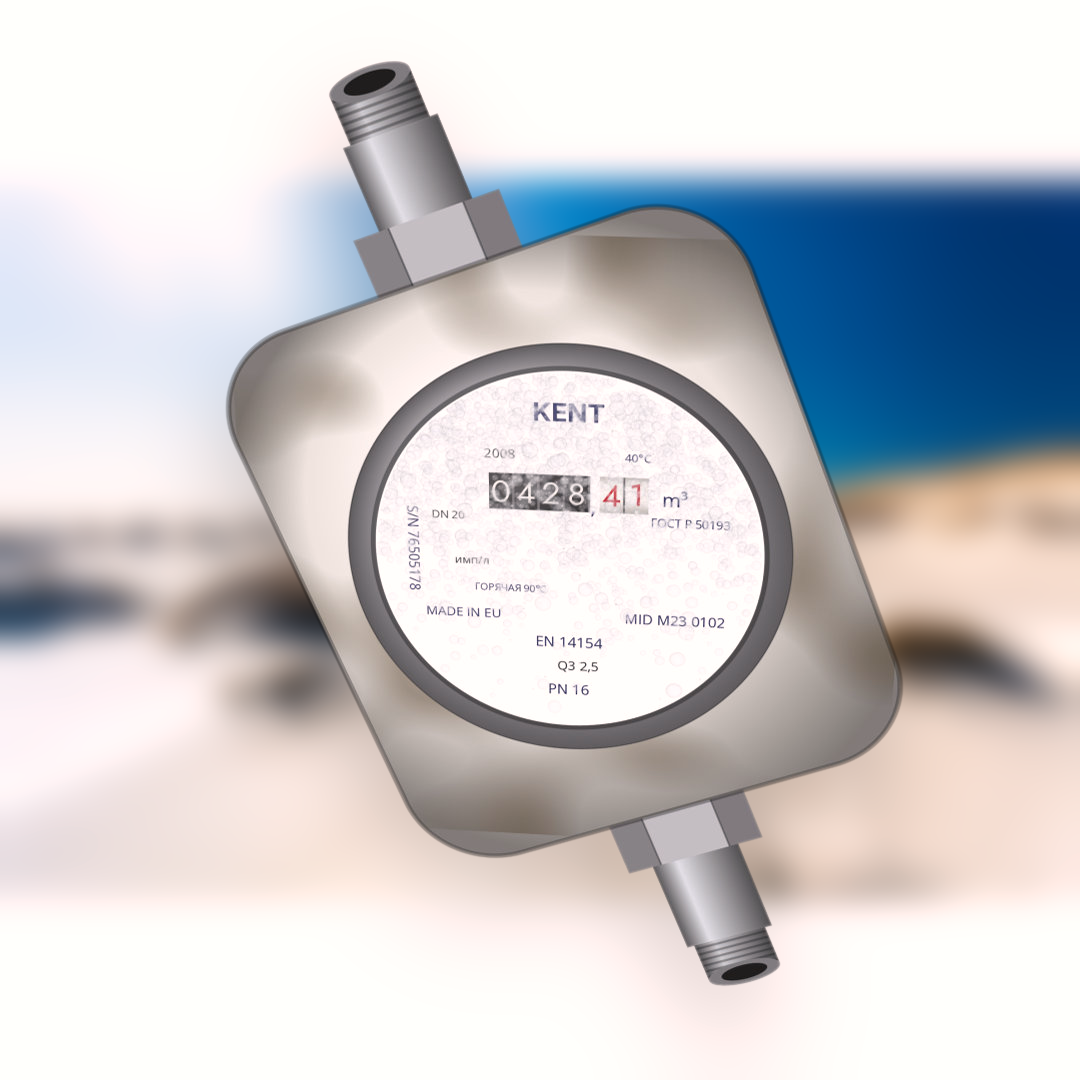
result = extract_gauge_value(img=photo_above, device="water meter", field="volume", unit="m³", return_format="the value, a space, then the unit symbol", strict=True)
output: 428.41 m³
